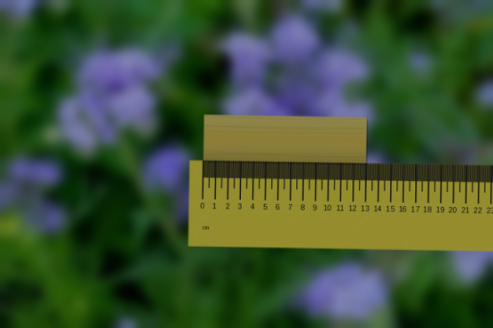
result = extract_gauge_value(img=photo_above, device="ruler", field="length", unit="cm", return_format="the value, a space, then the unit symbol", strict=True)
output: 13 cm
